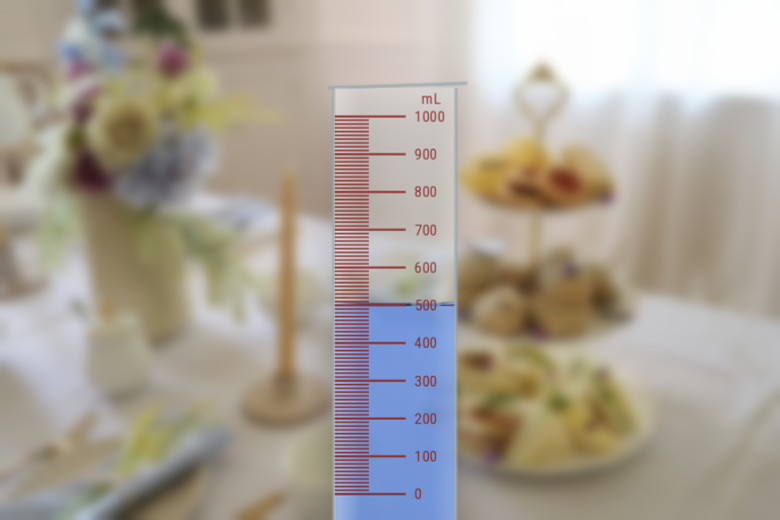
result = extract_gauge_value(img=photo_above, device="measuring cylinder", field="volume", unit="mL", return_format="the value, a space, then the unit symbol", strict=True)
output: 500 mL
